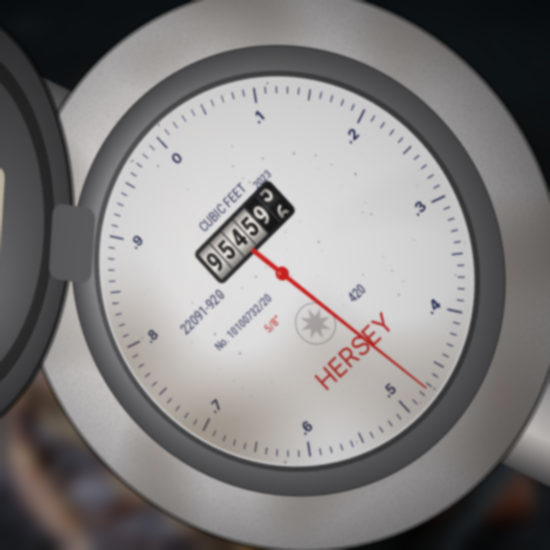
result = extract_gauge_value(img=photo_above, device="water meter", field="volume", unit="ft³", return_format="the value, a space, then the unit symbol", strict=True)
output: 954595.47 ft³
